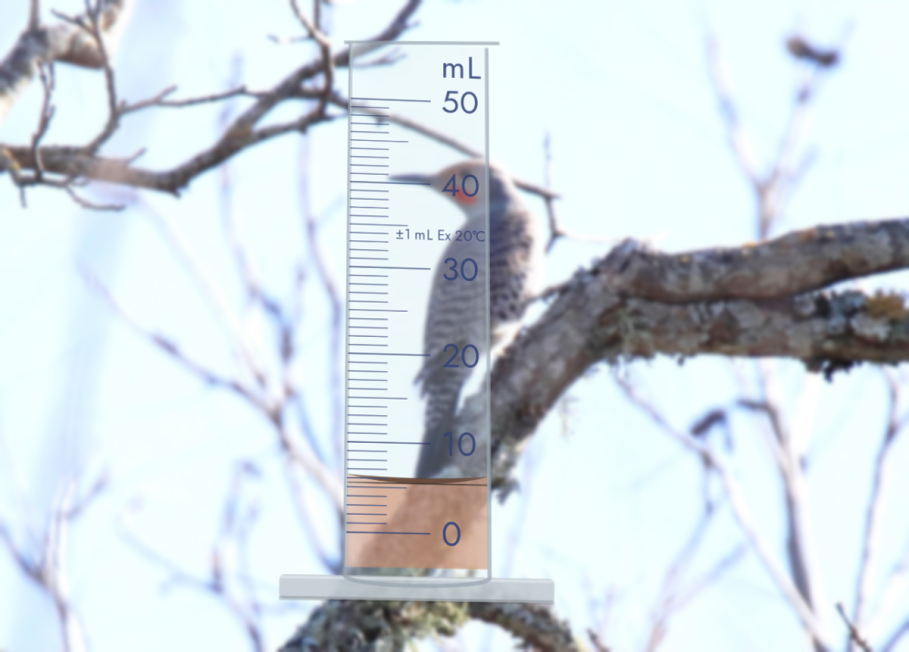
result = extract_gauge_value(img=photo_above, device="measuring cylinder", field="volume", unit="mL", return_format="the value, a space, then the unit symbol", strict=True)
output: 5.5 mL
